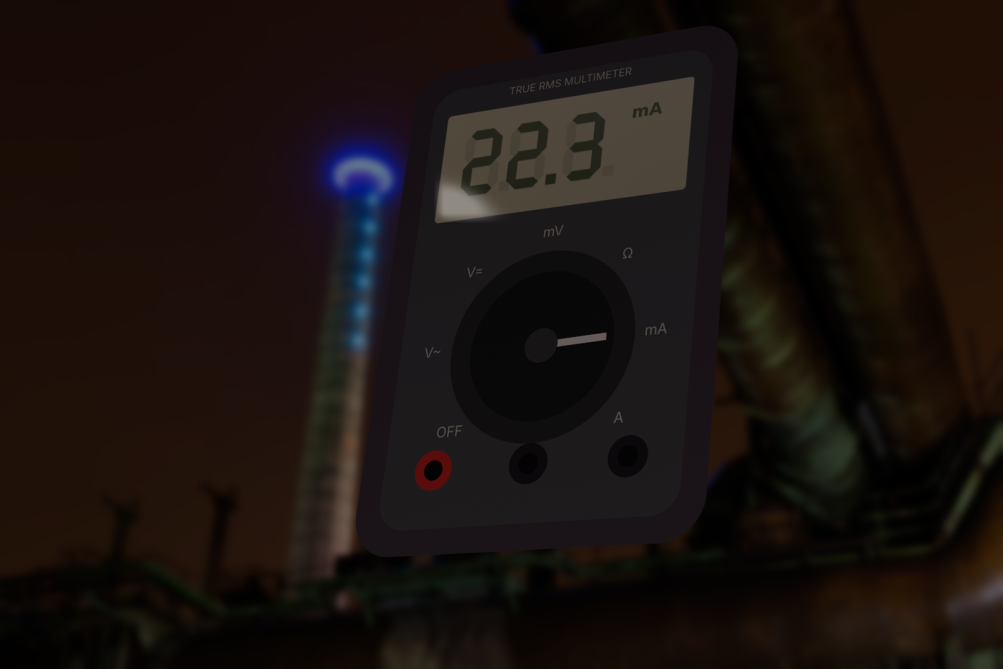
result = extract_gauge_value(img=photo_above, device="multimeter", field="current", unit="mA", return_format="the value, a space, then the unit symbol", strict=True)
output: 22.3 mA
